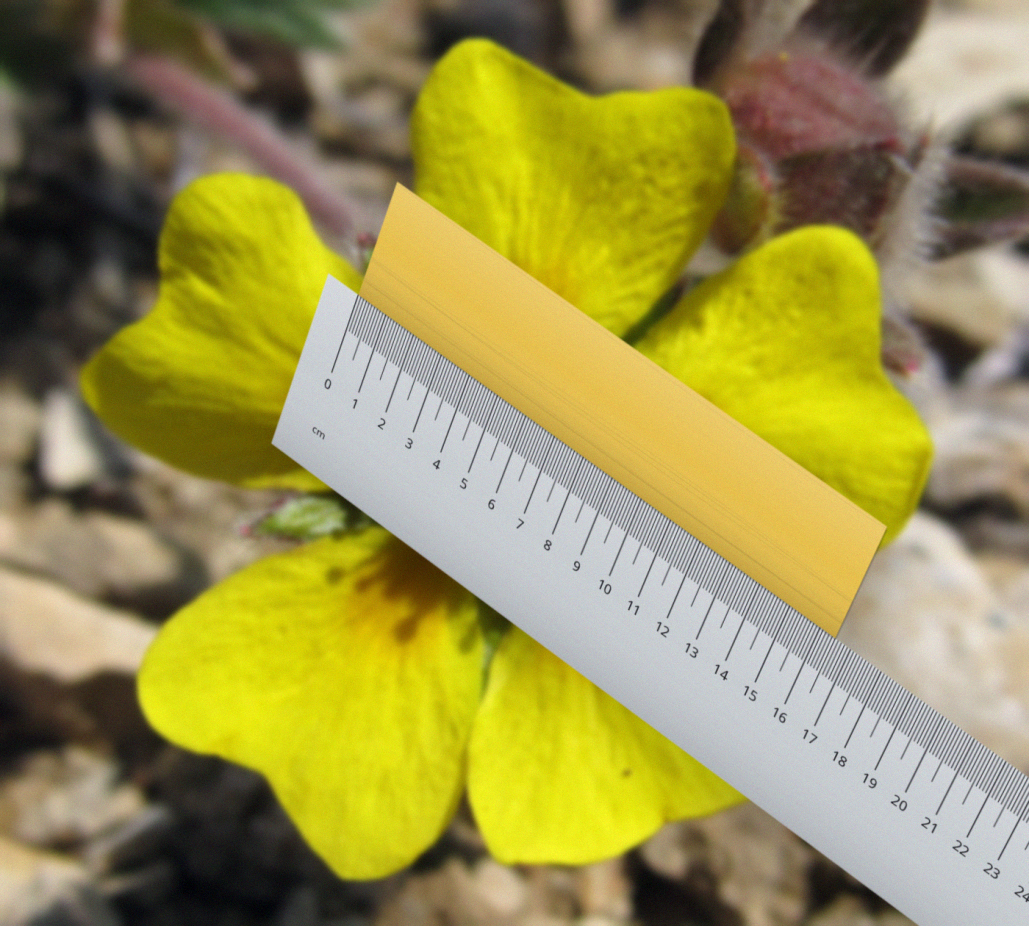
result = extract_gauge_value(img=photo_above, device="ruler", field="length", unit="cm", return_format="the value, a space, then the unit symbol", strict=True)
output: 16.5 cm
